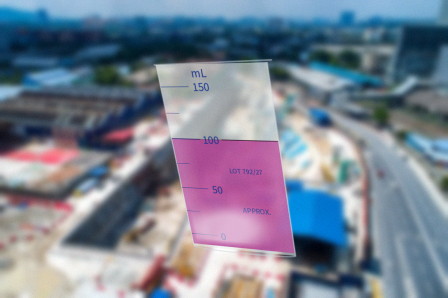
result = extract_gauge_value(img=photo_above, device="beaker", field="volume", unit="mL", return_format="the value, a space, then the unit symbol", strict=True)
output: 100 mL
